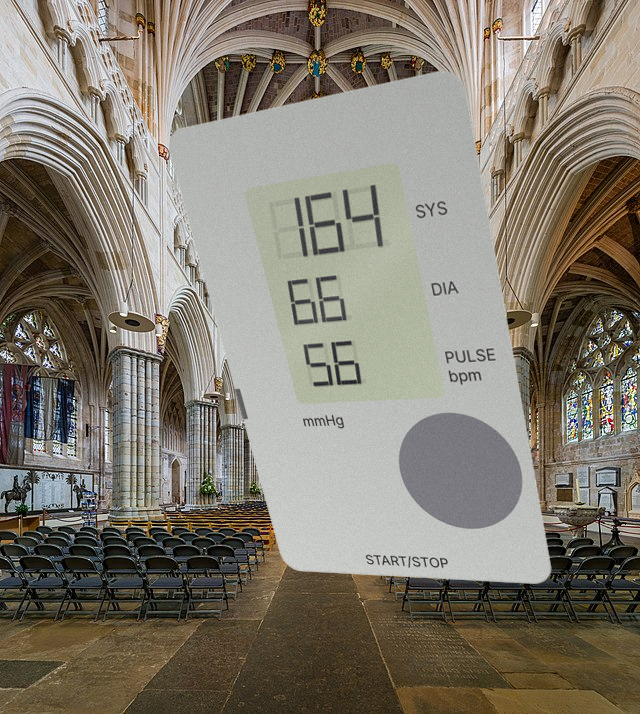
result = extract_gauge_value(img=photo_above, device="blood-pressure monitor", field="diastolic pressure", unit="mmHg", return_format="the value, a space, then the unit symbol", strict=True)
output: 66 mmHg
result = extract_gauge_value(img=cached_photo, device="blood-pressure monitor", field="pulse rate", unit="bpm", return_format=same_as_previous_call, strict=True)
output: 56 bpm
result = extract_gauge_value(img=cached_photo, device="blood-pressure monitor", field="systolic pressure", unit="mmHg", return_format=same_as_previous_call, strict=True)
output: 164 mmHg
